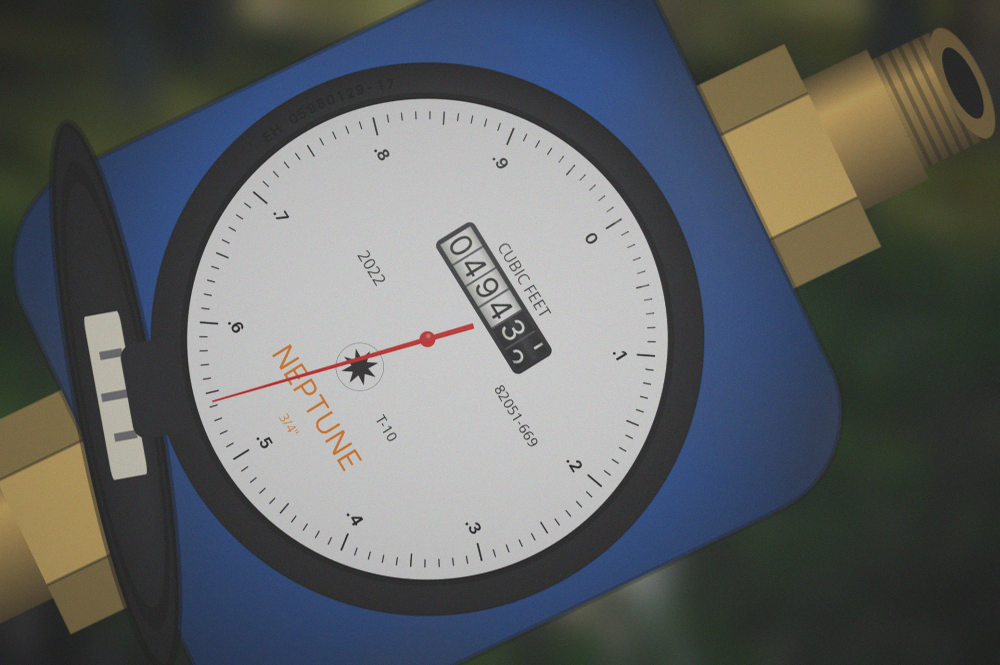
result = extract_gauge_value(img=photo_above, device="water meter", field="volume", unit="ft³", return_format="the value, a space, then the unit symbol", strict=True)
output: 49431.54 ft³
